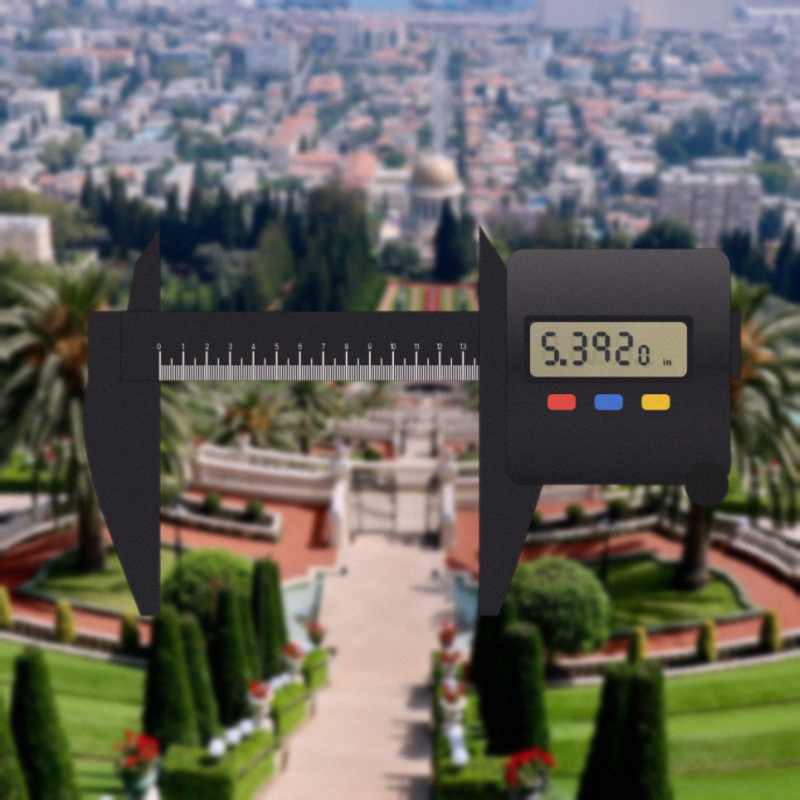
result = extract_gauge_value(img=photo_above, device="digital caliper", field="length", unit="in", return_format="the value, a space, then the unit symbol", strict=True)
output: 5.3920 in
